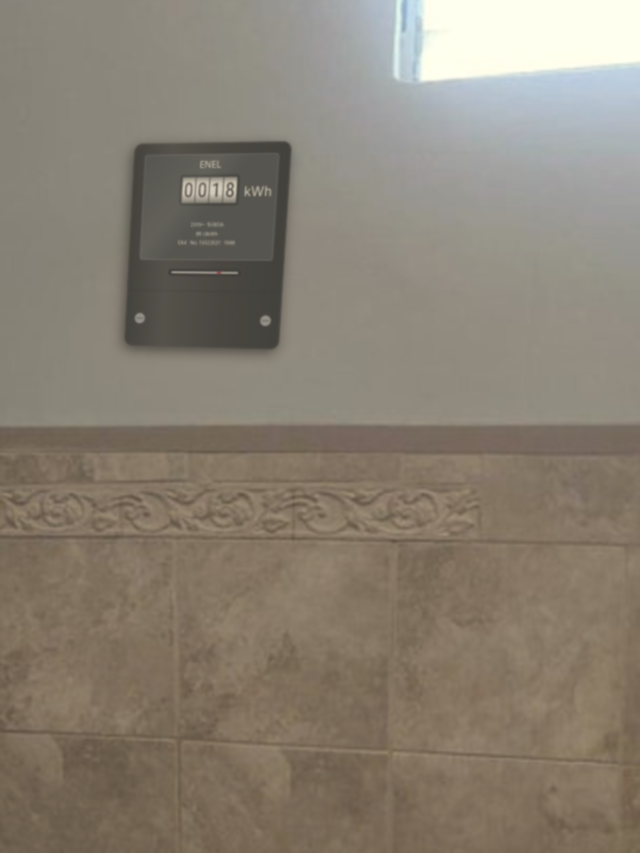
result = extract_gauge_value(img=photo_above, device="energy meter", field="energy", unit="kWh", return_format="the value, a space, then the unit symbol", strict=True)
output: 18 kWh
